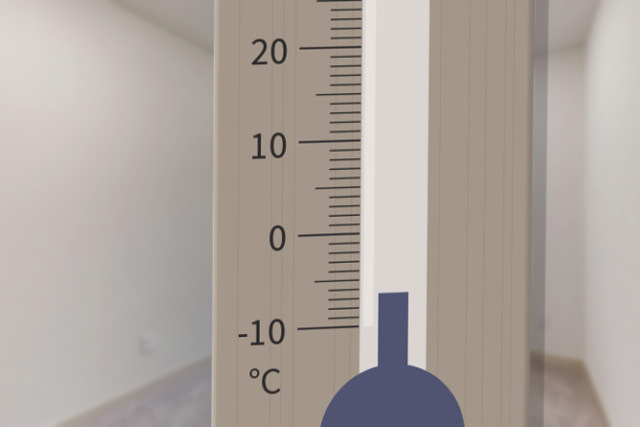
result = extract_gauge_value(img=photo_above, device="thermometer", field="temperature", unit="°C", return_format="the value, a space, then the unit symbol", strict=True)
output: -6.5 °C
